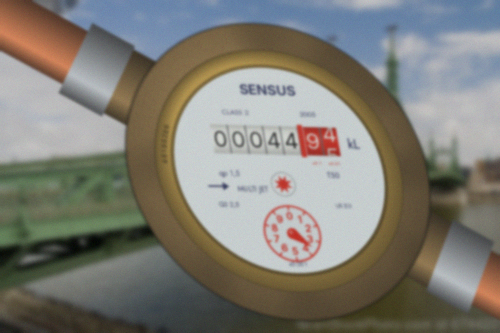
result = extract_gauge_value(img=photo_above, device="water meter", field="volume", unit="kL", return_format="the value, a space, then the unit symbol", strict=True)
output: 44.943 kL
